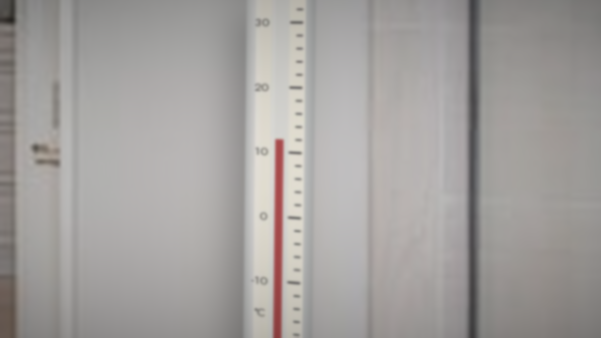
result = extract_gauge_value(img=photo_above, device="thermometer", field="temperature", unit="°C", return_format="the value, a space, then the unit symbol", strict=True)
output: 12 °C
